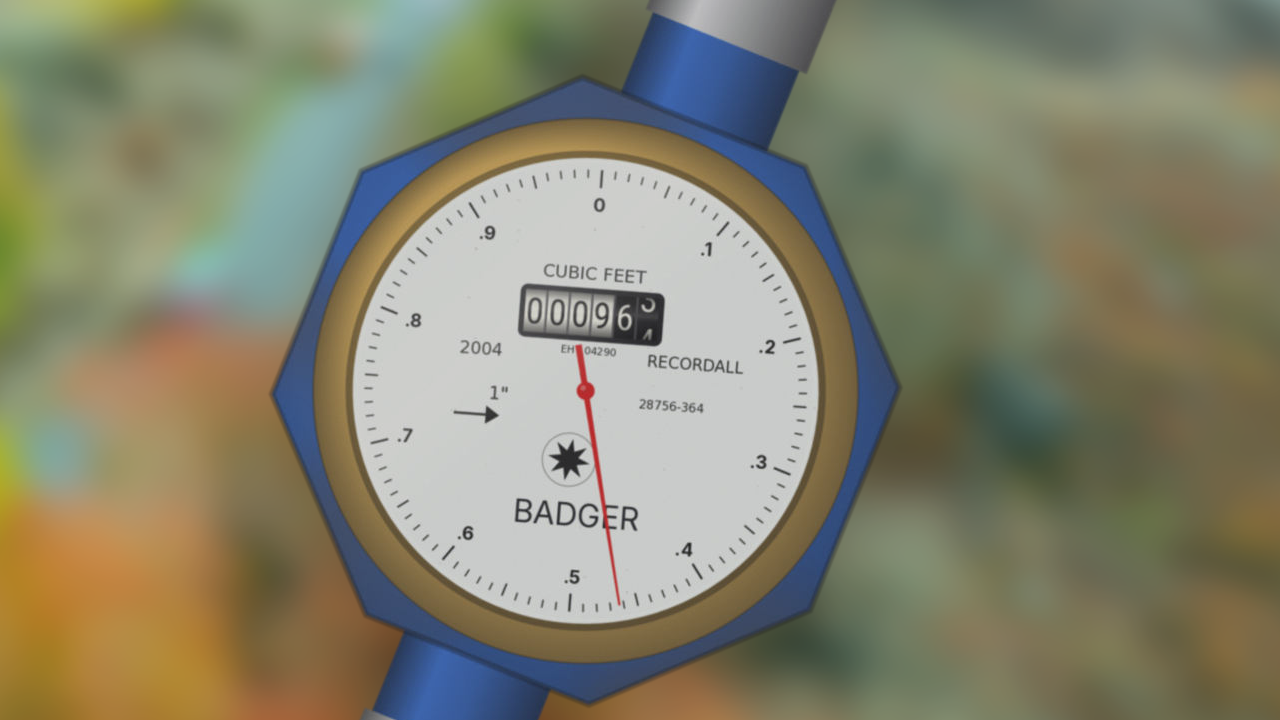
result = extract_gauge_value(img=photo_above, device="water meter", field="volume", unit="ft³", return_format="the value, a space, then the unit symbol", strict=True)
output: 963.46 ft³
